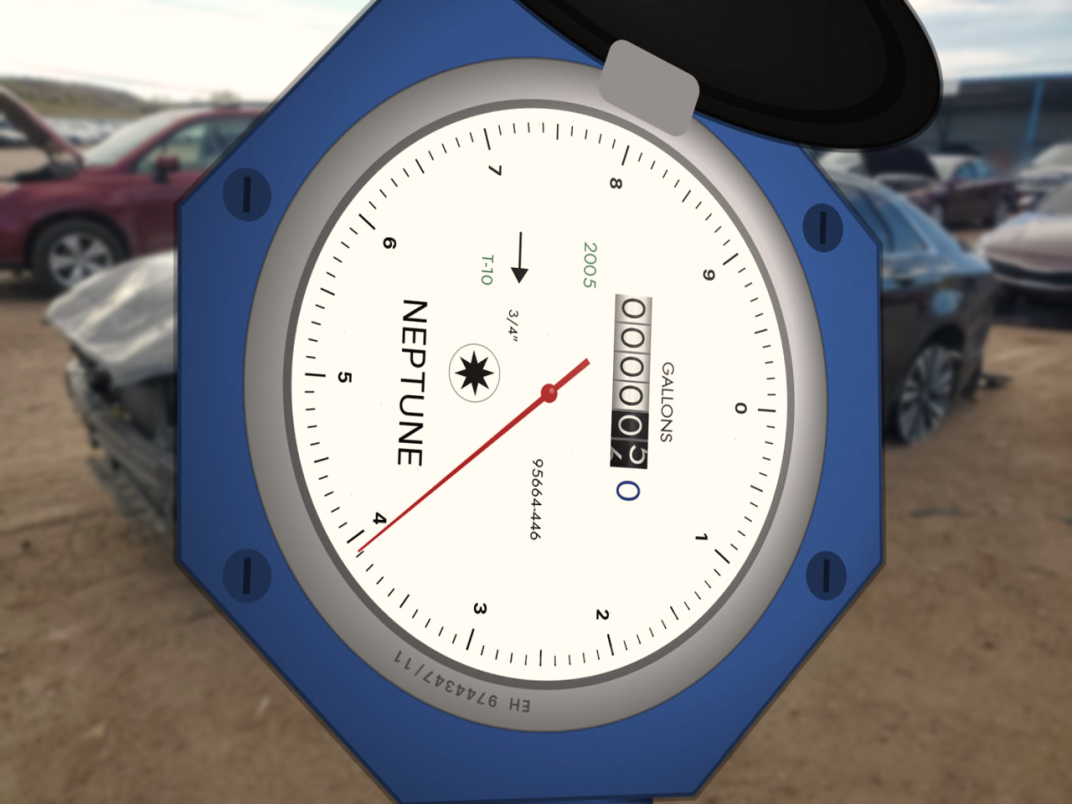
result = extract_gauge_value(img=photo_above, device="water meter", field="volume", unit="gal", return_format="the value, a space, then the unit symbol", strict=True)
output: 53.9 gal
